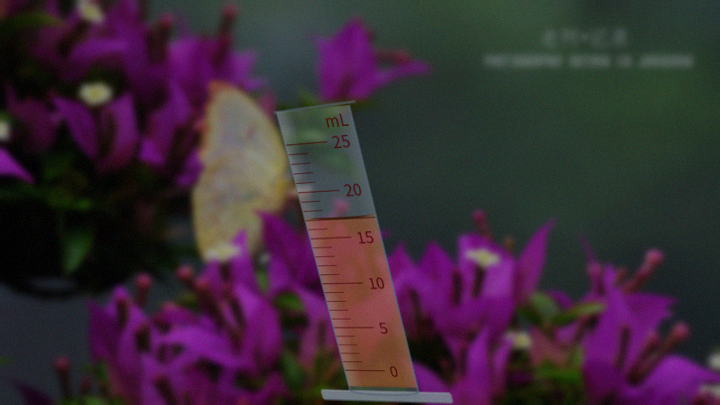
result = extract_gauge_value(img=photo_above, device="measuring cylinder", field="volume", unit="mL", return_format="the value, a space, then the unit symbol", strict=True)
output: 17 mL
